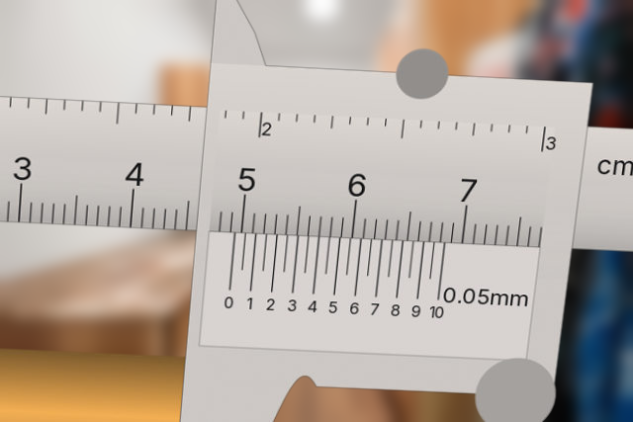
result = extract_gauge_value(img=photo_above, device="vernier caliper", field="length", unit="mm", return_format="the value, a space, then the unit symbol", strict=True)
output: 49.4 mm
